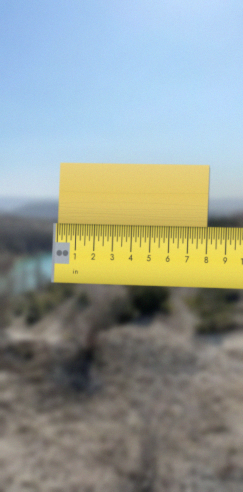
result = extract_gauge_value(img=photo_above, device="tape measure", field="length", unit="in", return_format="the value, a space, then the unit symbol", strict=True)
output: 8 in
